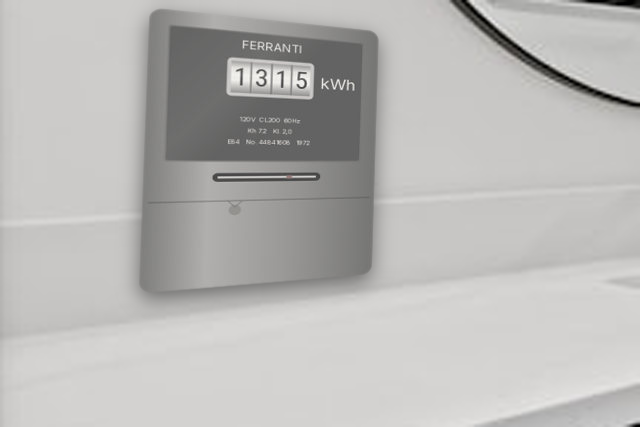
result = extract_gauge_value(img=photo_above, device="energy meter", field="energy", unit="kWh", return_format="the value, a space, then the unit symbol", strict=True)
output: 1315 kWh
